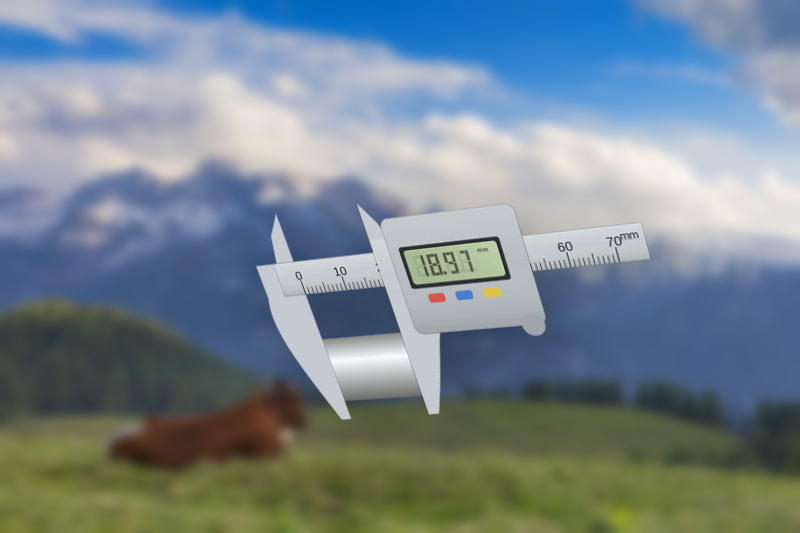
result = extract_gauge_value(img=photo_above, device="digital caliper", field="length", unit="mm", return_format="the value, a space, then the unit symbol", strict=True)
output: 18.97 mm
